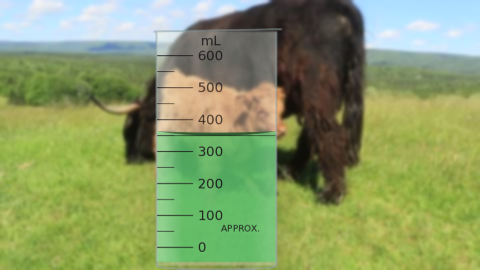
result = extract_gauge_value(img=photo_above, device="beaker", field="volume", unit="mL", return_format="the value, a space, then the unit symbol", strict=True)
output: 350 mL
